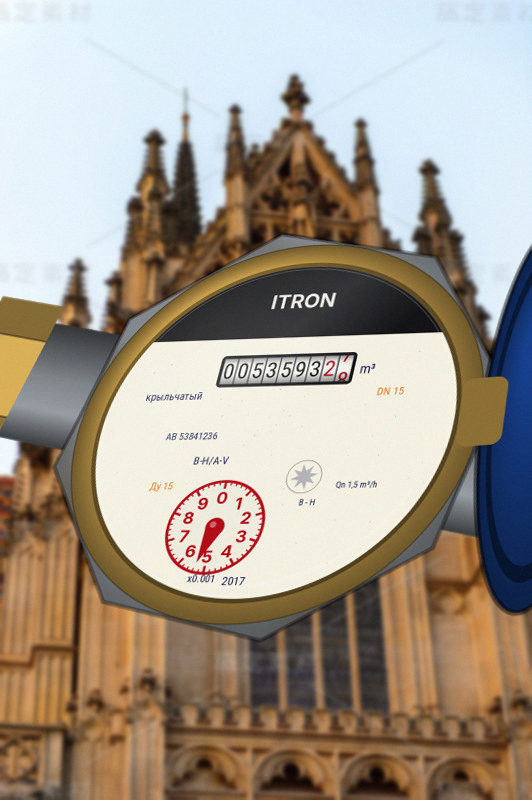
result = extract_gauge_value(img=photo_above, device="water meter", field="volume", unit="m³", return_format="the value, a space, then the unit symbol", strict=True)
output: 53593.275 m³
